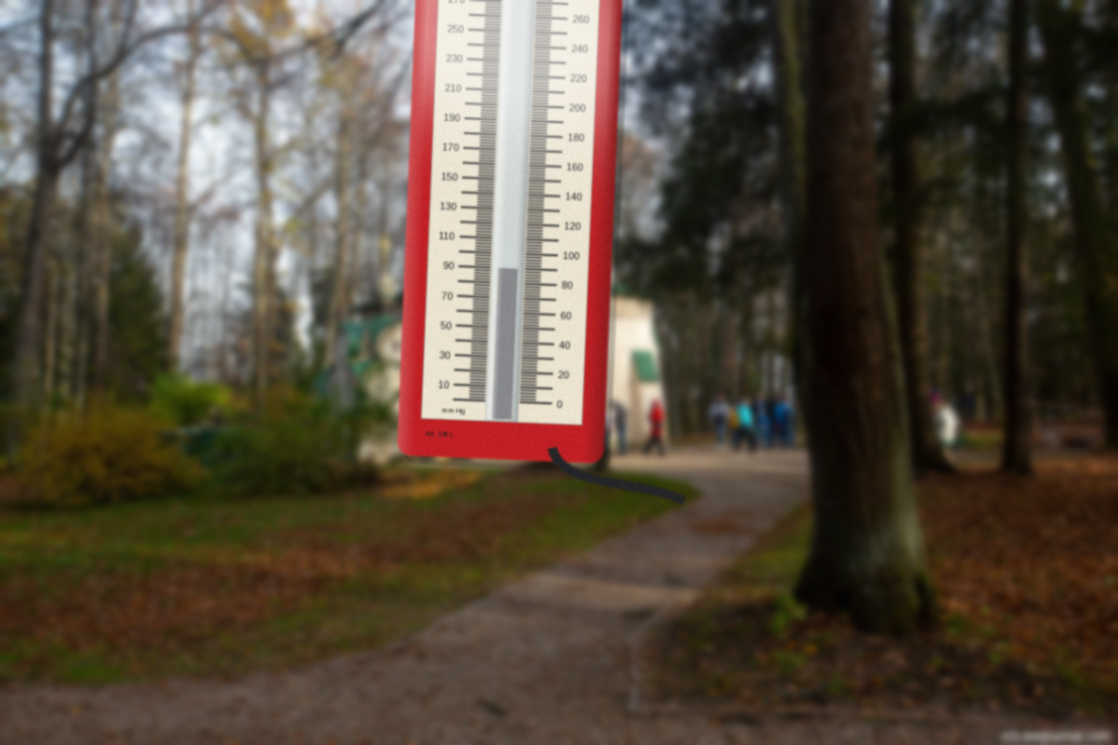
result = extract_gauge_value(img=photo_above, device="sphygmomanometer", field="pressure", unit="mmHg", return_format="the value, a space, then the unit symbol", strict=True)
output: 90 mmHg
